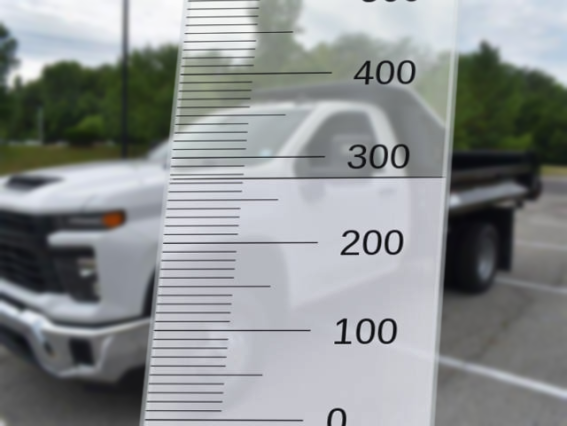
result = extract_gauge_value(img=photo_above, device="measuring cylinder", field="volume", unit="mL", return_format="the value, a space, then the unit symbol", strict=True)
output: 275 mL
